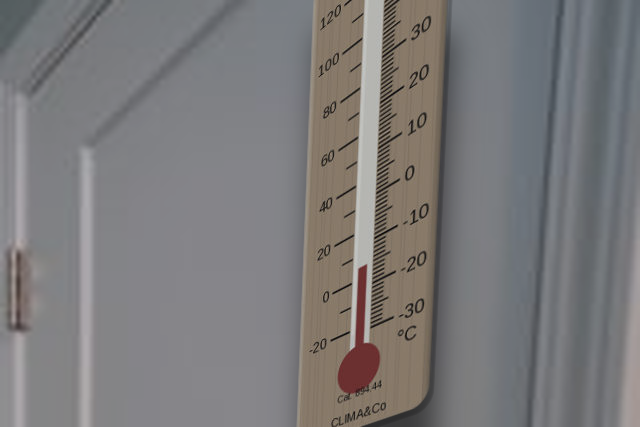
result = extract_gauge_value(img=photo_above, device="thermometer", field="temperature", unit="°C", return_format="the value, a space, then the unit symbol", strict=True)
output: -15 °C
